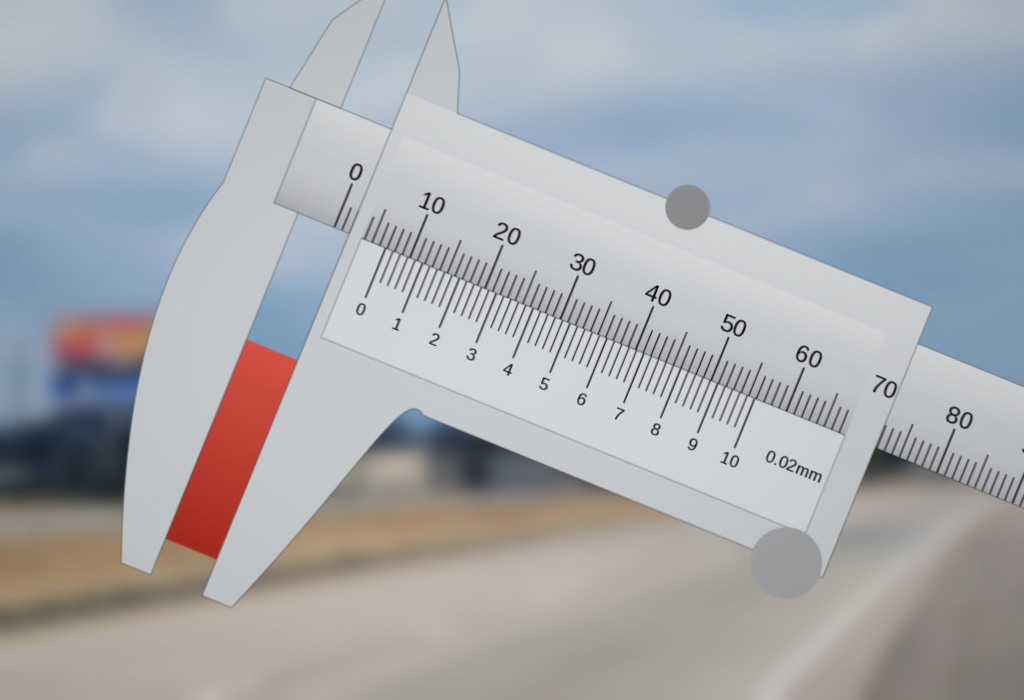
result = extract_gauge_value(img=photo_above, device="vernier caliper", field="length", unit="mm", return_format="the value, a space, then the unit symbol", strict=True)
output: 6.8 mm
